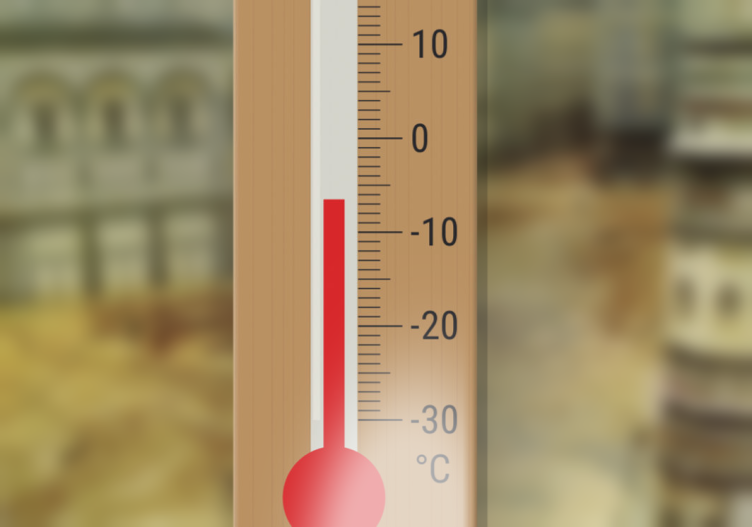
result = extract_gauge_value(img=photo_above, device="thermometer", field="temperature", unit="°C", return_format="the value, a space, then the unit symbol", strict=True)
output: -6.5 °C
